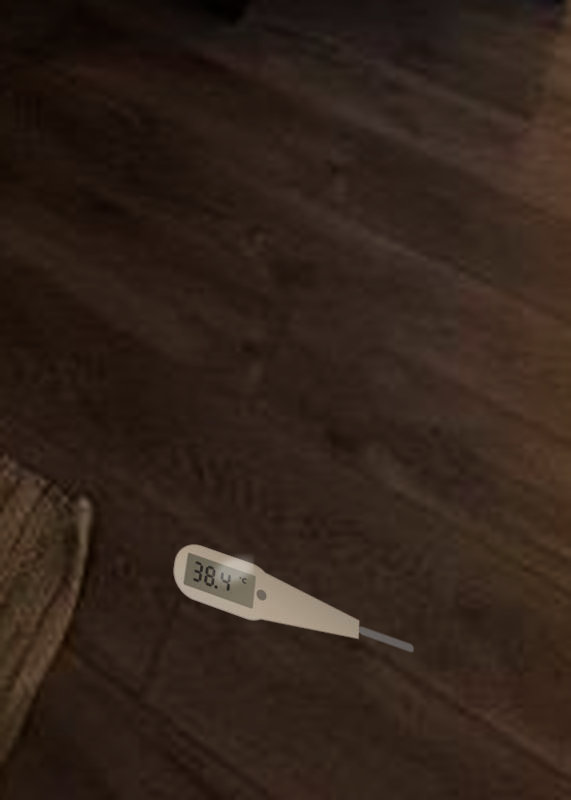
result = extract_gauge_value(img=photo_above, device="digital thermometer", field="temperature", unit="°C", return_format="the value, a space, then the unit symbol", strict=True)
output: 38.4 °C
